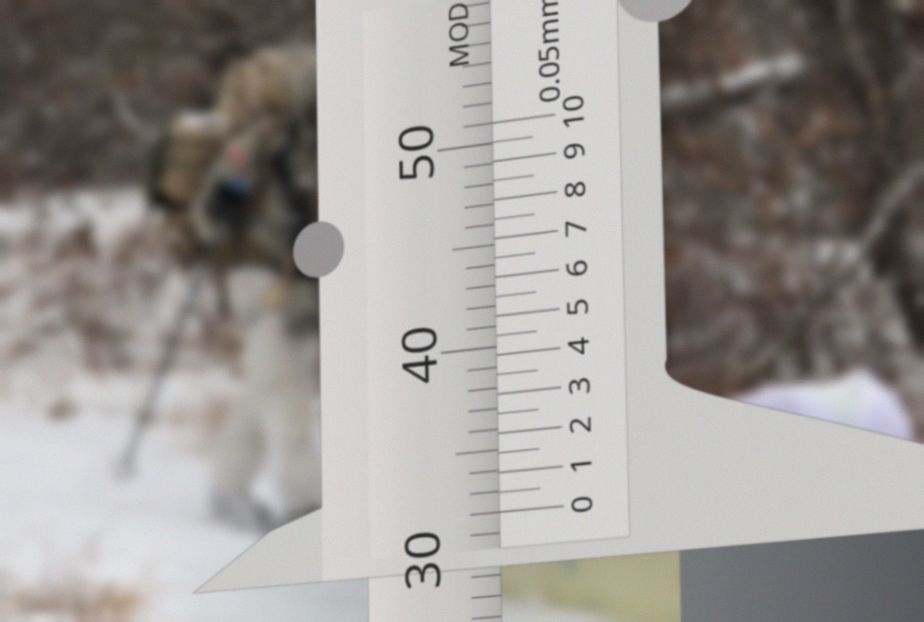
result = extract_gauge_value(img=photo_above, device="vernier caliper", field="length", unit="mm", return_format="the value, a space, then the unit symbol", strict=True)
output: 32.0 mm
